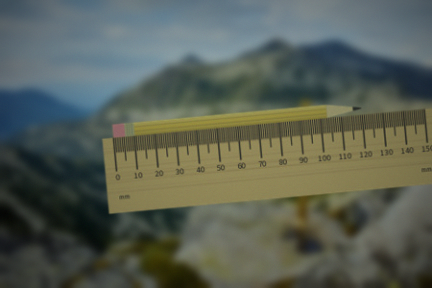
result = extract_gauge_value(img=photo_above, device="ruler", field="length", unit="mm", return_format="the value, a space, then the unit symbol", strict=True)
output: 120 mm
